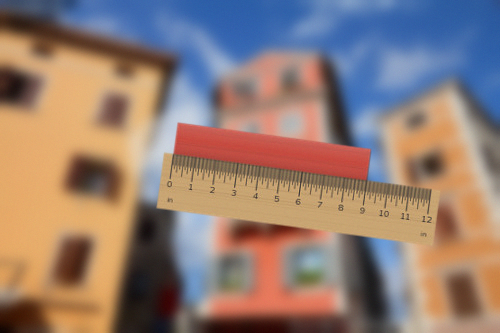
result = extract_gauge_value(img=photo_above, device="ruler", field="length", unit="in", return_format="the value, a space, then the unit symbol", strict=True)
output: 9 in
